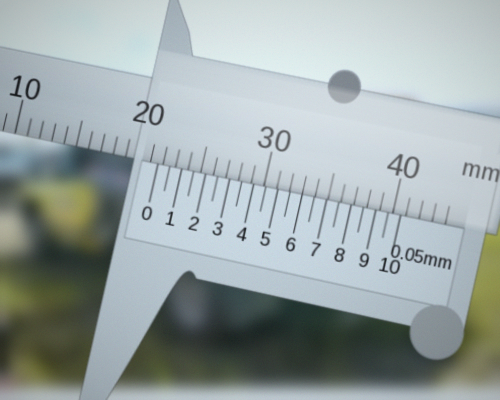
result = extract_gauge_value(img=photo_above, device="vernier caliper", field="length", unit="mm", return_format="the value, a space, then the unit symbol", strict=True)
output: 21.6 mm
